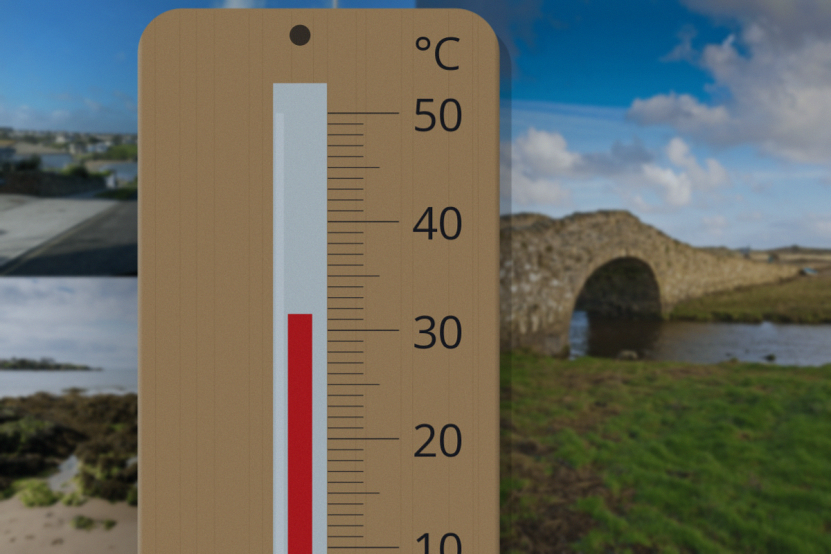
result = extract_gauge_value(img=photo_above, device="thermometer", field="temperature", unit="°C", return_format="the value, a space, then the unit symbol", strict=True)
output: 31.5 °C
